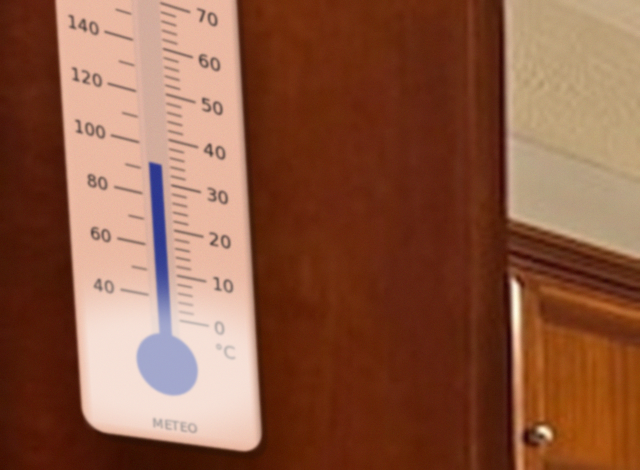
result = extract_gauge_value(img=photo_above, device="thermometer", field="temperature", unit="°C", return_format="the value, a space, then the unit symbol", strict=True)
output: 34 °C
